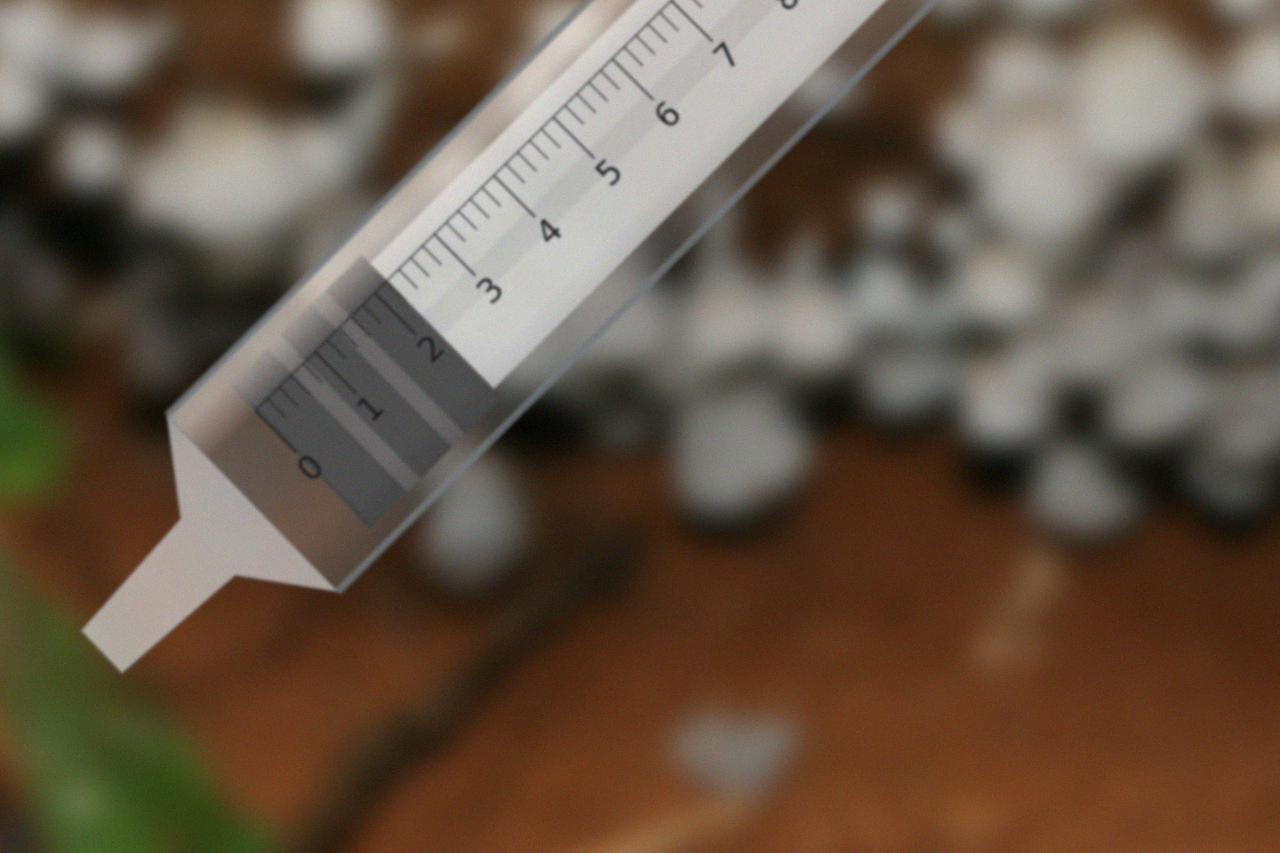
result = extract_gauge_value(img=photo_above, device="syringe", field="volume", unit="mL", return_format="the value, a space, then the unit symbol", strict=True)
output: 0 mL
